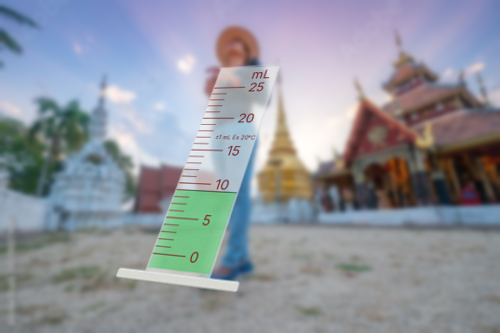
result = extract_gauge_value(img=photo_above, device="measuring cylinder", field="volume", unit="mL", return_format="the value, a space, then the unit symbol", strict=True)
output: 9 mL
